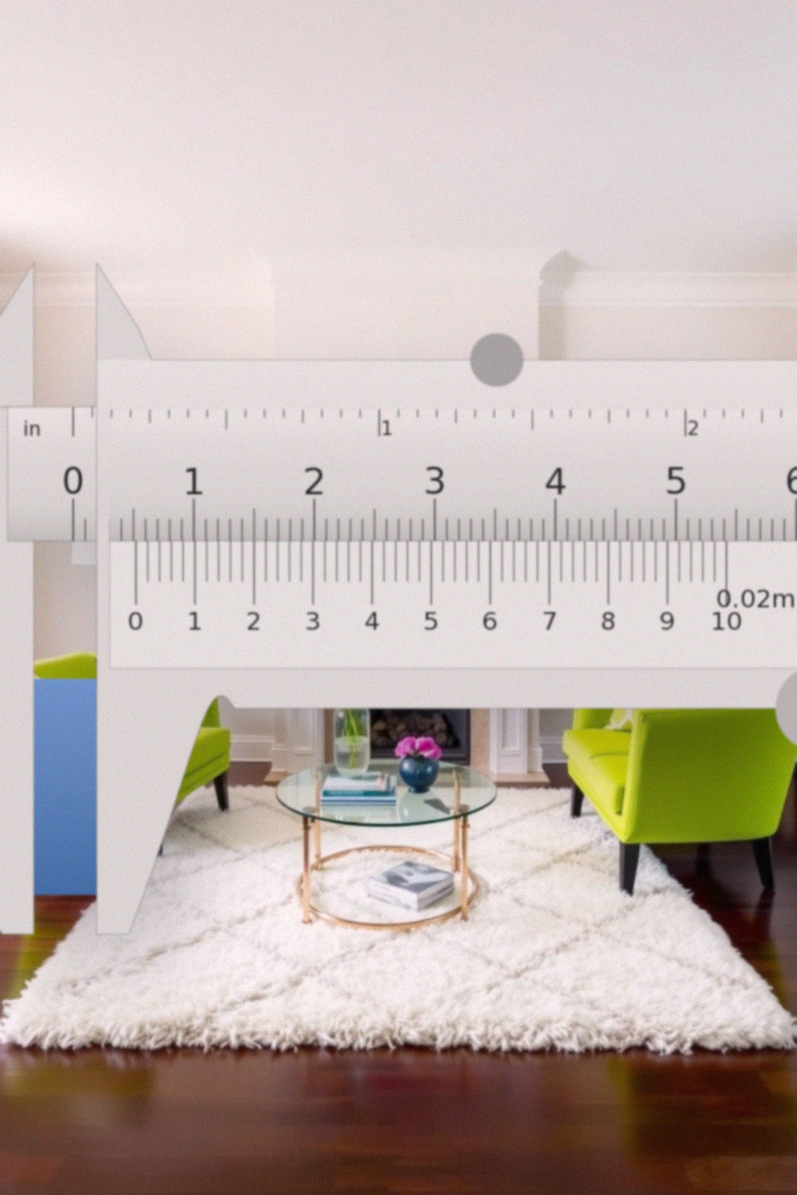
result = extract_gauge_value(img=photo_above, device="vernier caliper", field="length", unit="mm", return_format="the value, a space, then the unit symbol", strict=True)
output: 5.2 mm
